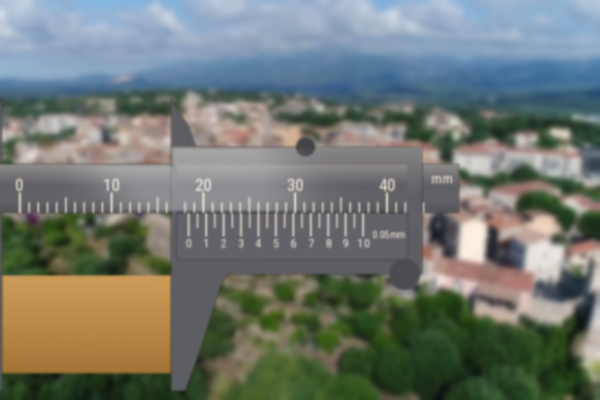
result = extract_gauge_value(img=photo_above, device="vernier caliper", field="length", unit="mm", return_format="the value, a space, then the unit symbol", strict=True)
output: 18.4 mm
